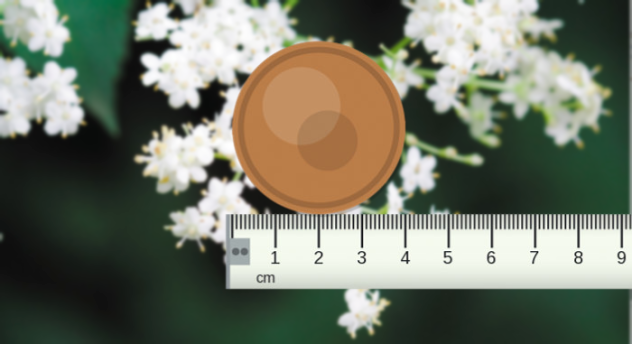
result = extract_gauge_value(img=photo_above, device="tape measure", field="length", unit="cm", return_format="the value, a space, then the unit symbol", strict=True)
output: 4 cm
